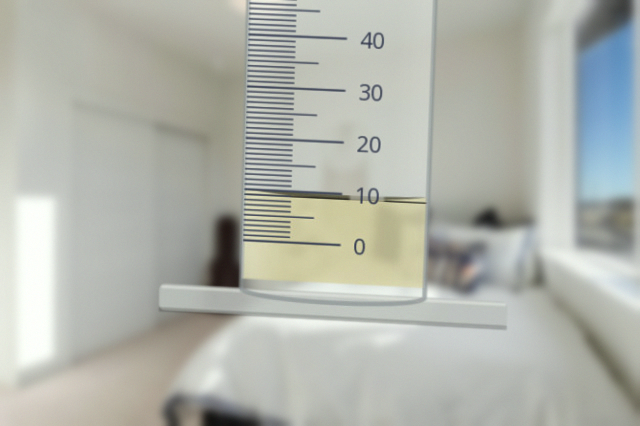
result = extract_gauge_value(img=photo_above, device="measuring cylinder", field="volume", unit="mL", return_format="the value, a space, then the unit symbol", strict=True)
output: 9 mL
